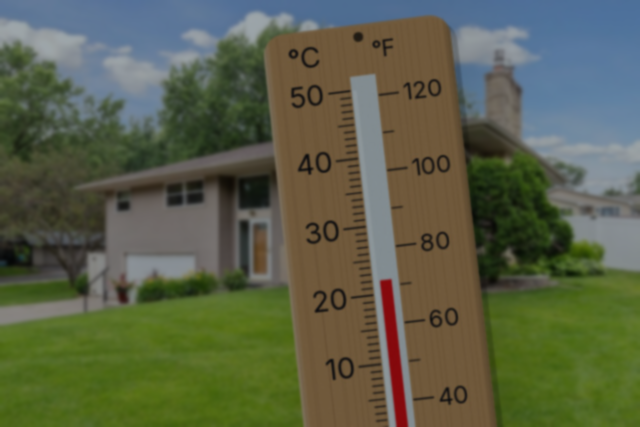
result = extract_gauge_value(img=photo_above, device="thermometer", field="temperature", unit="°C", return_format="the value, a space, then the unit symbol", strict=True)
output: 22 °C
